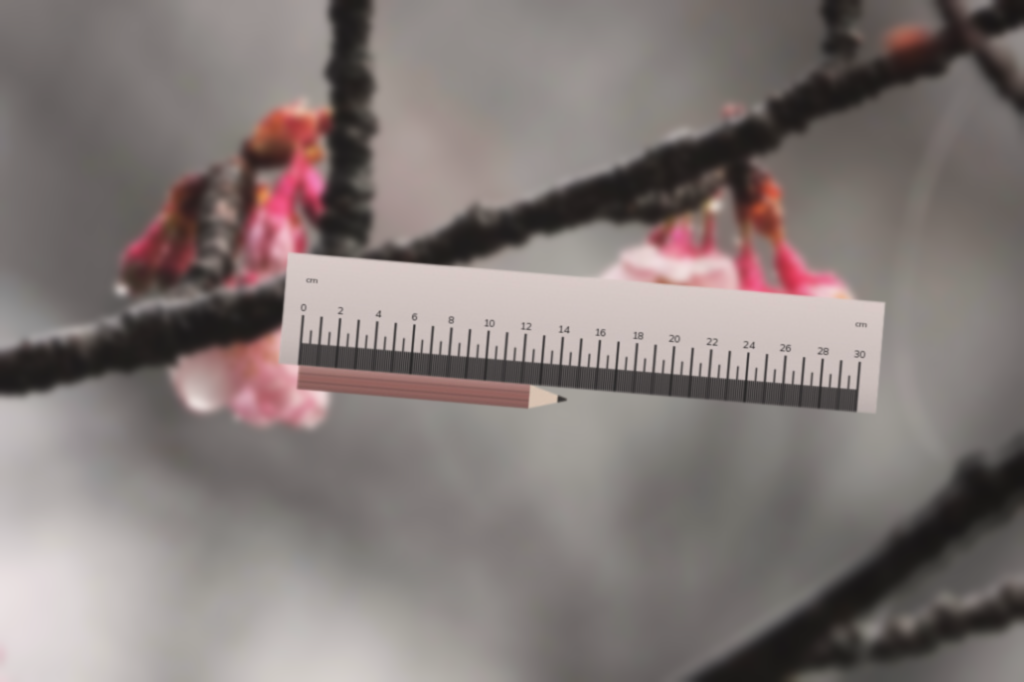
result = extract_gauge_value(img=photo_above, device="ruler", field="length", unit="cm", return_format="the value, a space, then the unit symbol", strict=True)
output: 14.5 cm
